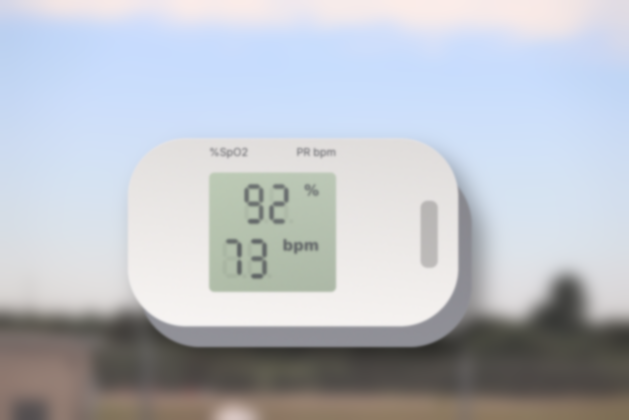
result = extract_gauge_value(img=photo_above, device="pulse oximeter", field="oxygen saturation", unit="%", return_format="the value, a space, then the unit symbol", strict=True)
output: 92 %
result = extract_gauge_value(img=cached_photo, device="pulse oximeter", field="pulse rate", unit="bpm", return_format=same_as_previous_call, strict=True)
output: 73 bpm
